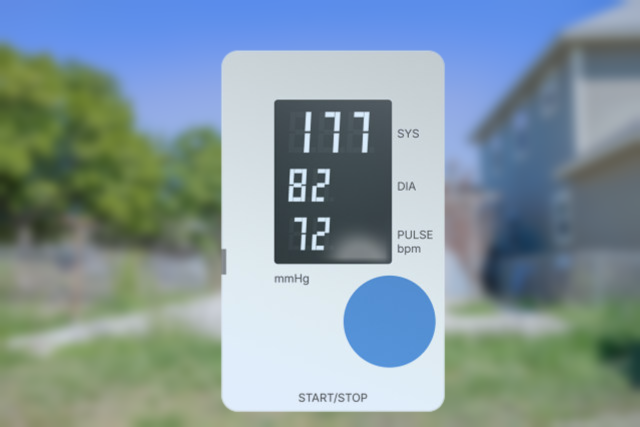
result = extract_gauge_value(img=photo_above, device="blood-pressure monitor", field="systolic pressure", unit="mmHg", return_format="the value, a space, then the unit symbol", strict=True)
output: 177 mmHg
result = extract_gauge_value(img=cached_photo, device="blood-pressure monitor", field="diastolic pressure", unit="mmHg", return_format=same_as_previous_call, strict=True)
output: 82 mmHg
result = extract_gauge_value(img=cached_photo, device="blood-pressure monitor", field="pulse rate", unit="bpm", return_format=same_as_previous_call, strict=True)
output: 72 bpm
